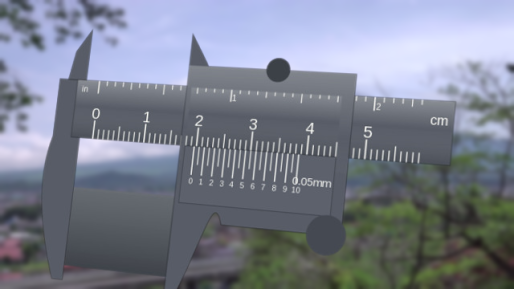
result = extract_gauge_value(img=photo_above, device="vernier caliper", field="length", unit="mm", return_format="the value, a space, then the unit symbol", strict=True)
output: 19.6 mm
